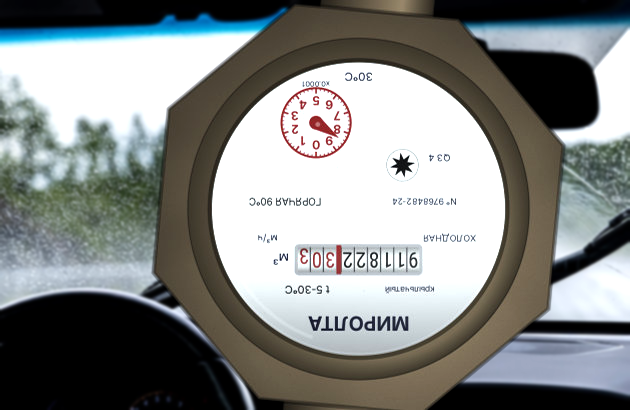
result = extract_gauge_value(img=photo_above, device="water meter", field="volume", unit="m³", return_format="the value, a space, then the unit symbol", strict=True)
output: 911822.3028 m³
